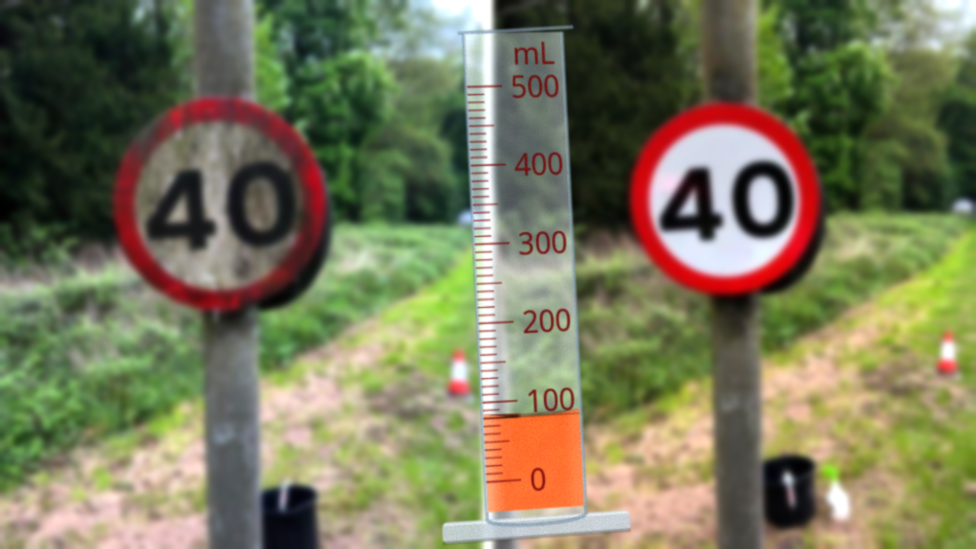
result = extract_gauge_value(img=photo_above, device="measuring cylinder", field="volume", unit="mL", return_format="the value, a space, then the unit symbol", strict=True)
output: 80 mL
